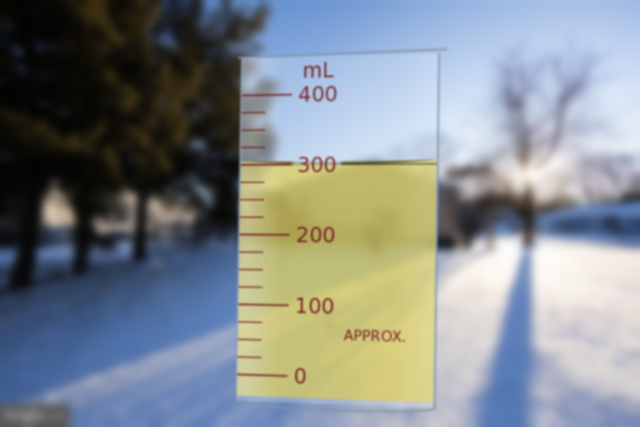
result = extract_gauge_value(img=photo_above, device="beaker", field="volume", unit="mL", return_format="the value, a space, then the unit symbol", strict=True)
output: 300 mL
